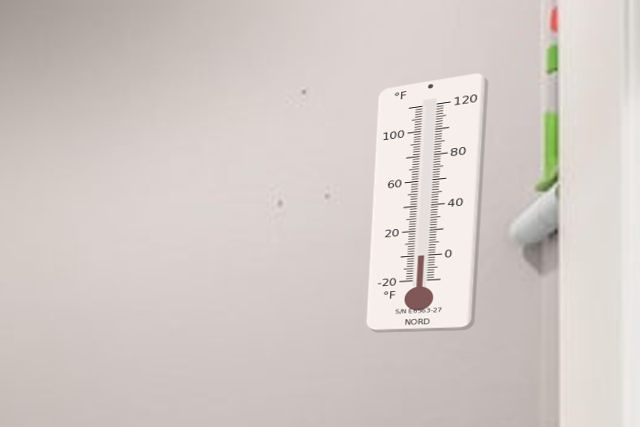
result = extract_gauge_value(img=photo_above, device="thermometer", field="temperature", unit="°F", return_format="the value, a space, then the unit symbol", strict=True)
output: 0 °F
